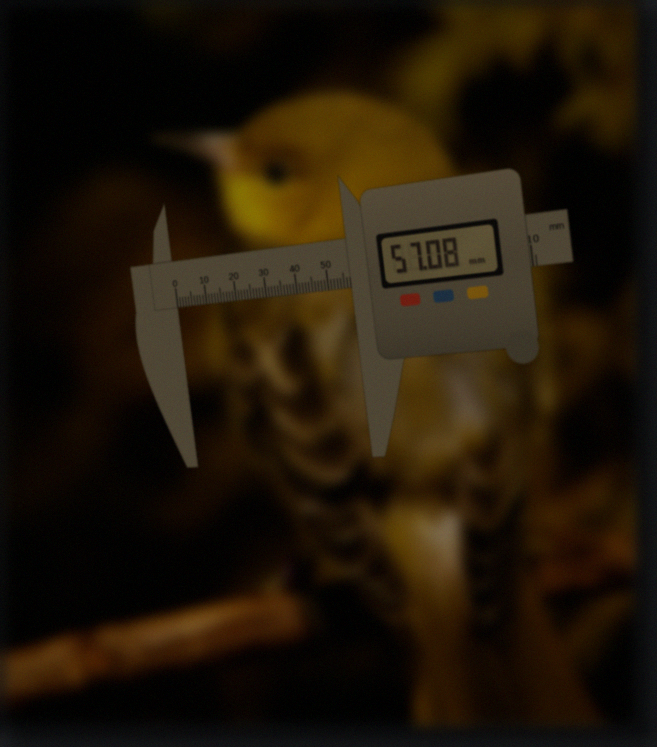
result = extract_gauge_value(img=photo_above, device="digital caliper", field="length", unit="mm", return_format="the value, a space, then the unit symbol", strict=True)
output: 57.08 mm
